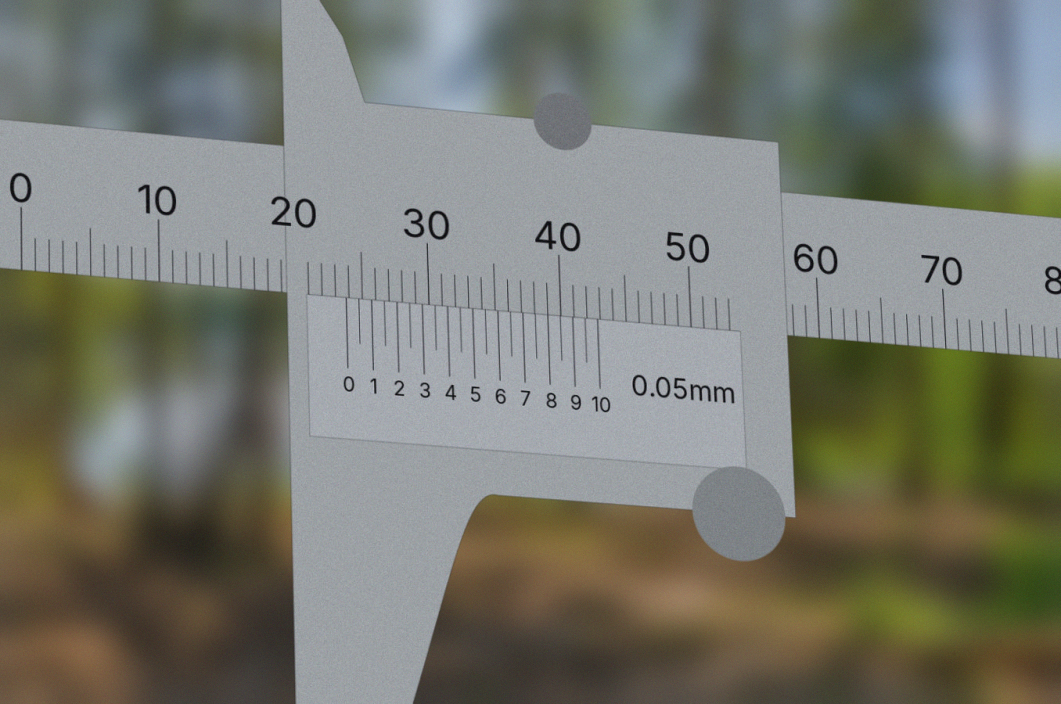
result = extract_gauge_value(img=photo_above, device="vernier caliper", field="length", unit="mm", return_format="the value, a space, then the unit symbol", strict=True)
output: 23.8 mm
